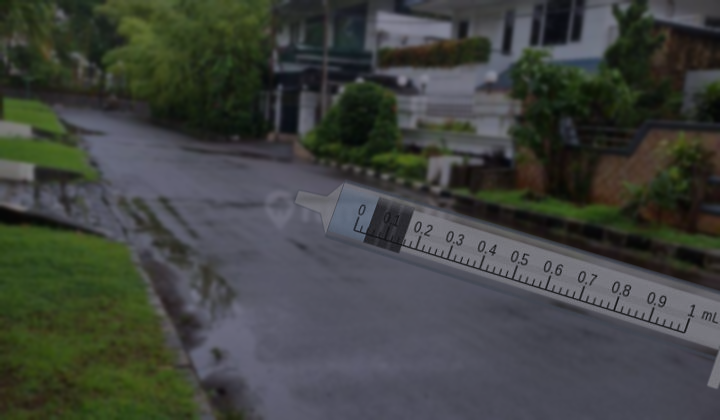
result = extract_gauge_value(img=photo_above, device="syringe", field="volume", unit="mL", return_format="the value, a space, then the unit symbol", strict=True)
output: 0.04 mL
